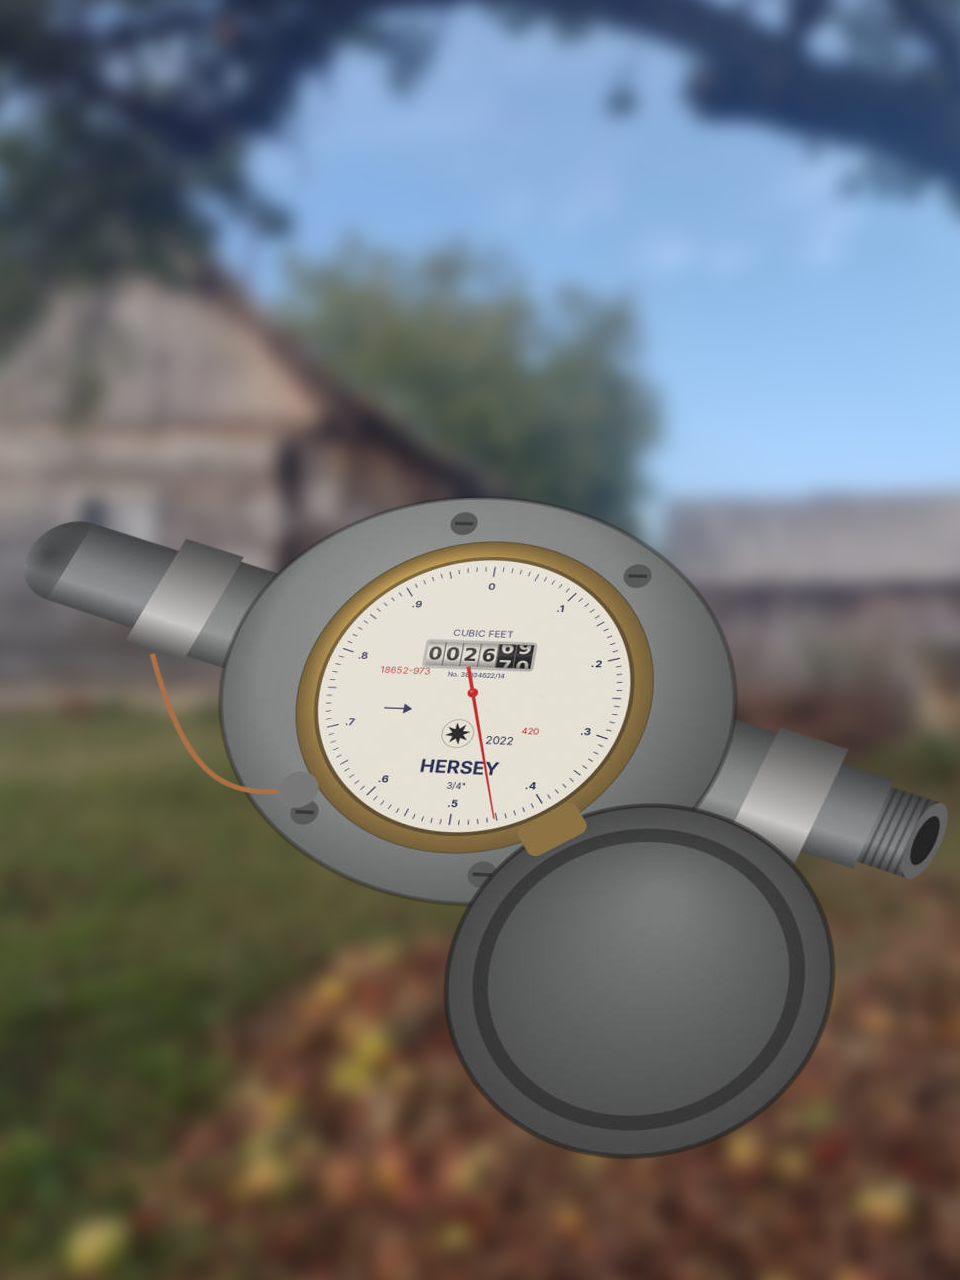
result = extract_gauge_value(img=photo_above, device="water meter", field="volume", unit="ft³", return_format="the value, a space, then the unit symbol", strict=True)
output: 2669.45 ft³
